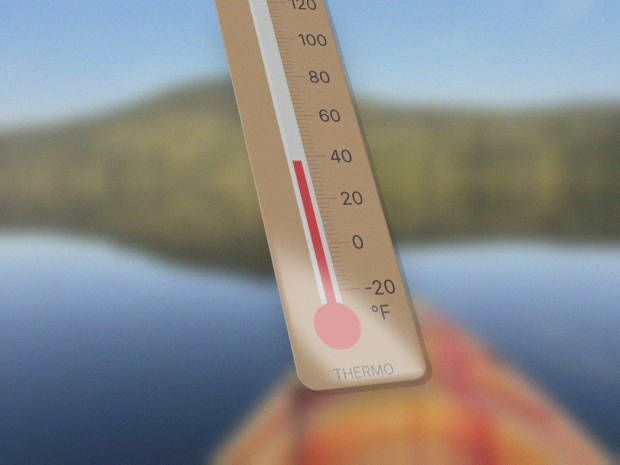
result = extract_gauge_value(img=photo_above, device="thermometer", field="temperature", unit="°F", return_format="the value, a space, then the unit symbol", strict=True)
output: 38 °F
